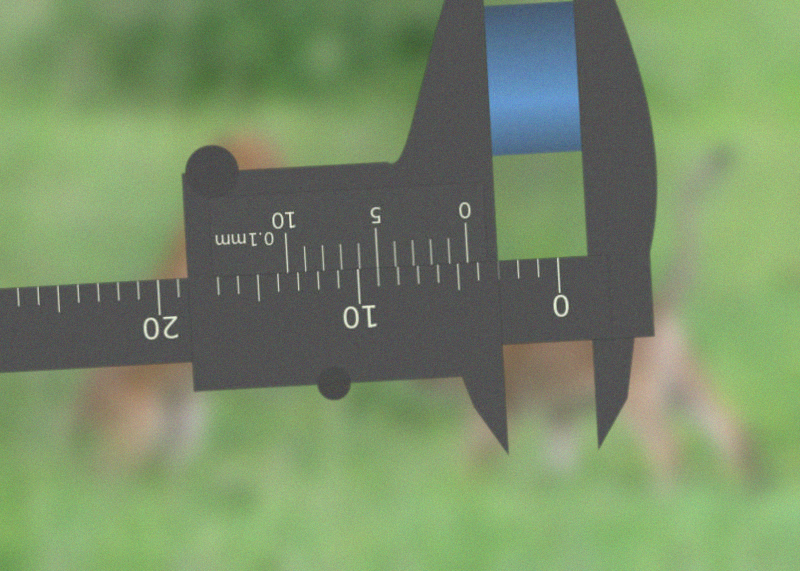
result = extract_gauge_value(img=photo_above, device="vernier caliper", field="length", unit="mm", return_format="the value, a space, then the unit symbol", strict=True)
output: 4.5 mm
